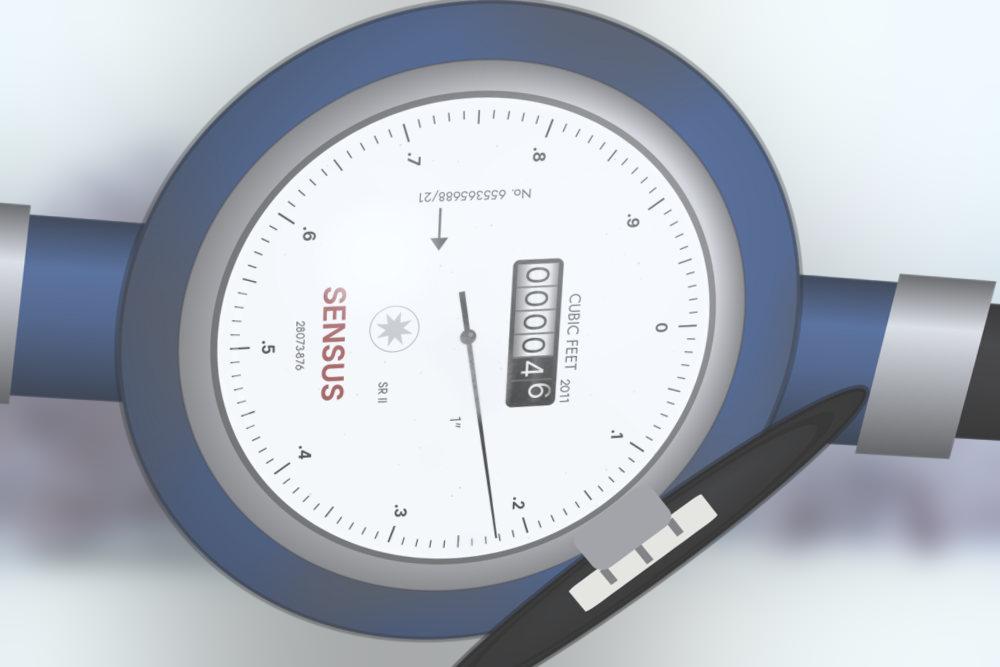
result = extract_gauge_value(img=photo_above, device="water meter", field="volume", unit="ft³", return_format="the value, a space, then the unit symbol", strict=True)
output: 46.22 ft³
